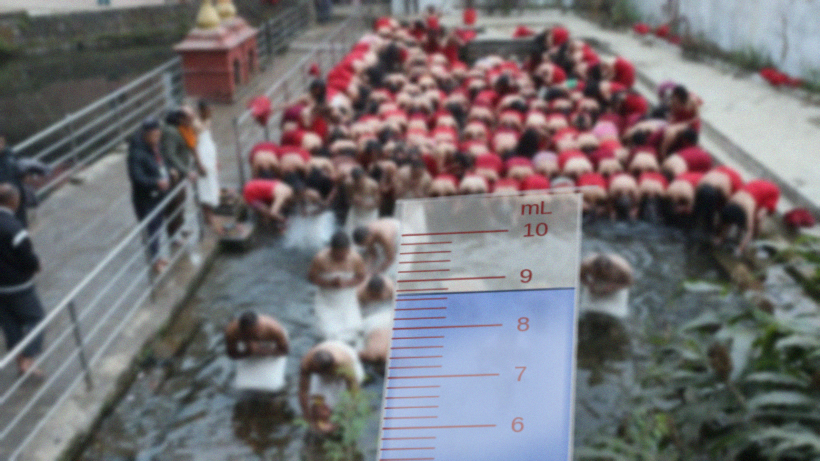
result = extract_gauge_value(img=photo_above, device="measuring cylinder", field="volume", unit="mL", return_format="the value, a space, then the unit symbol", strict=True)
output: 8.7 mL
